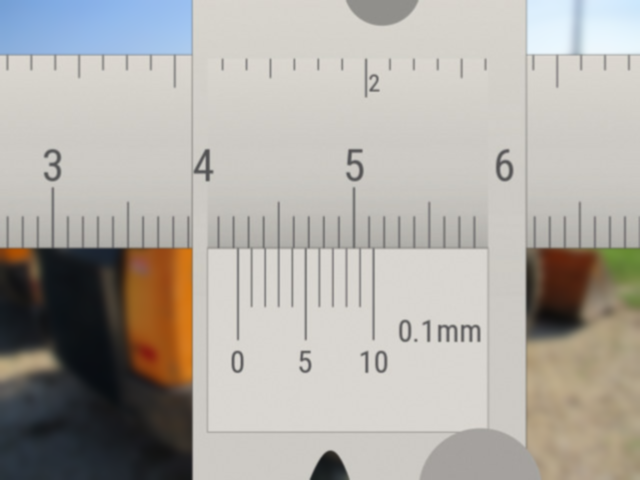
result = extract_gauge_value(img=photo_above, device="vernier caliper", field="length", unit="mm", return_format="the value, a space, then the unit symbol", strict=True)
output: 42.3 mm
